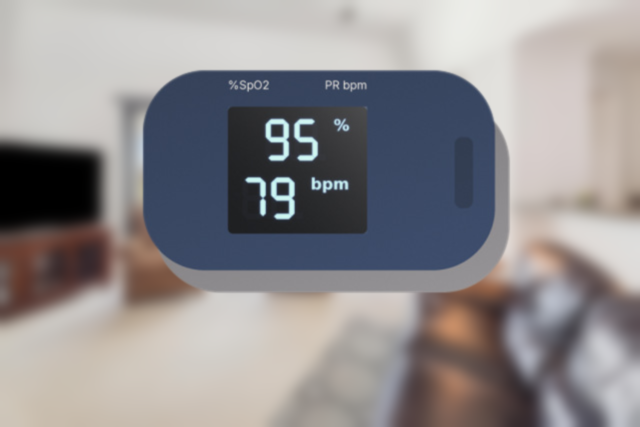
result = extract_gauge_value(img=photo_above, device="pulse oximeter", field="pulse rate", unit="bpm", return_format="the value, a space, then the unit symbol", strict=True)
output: 79 bpm
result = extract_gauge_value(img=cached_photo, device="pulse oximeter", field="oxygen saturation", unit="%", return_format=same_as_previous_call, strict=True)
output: 95 %
